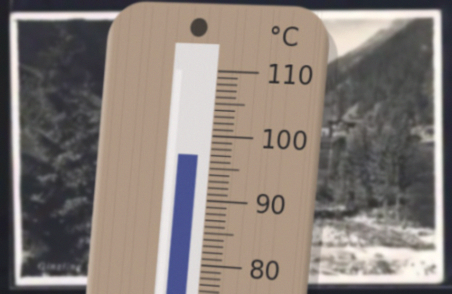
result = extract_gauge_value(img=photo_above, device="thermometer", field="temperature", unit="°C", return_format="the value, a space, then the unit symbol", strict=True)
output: 97 °C
